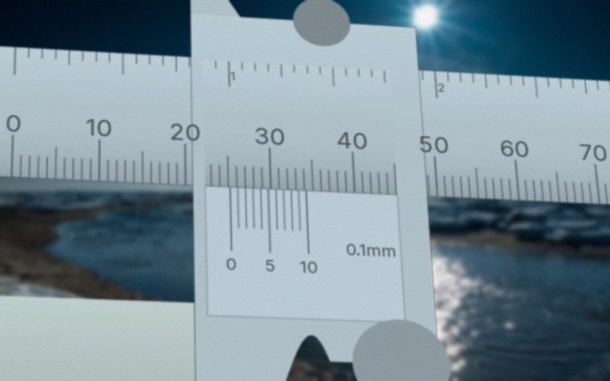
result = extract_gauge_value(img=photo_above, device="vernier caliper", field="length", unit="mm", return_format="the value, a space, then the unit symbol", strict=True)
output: 25.2 mm
